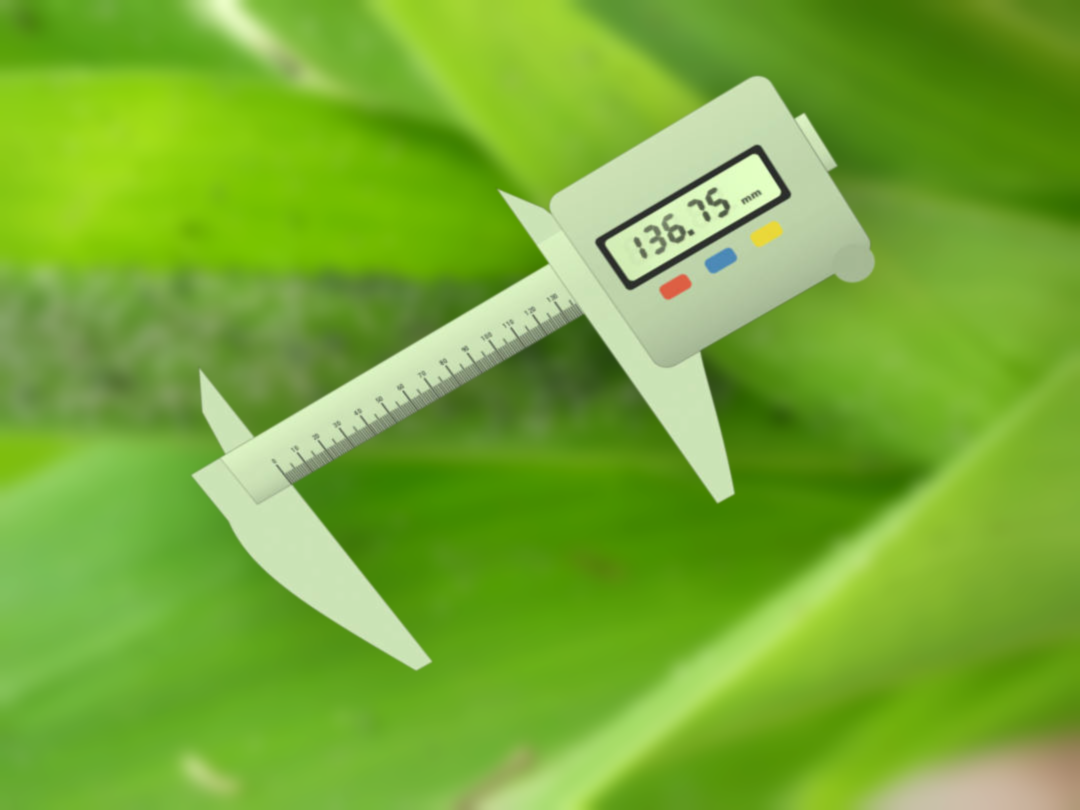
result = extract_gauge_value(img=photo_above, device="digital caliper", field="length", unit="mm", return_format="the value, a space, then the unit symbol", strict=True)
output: 136.75 mm
